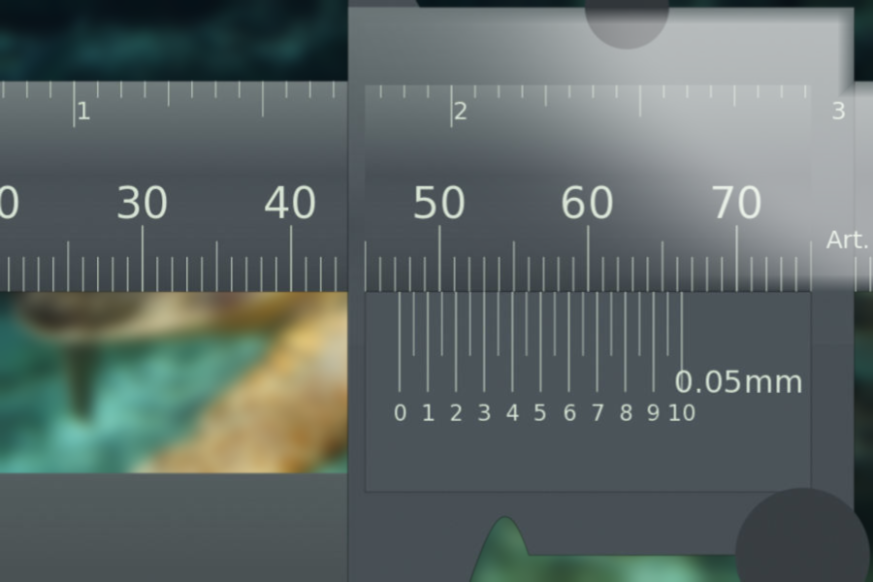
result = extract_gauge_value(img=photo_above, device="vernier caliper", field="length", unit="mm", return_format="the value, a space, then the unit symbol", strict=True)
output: 47.3 mm
